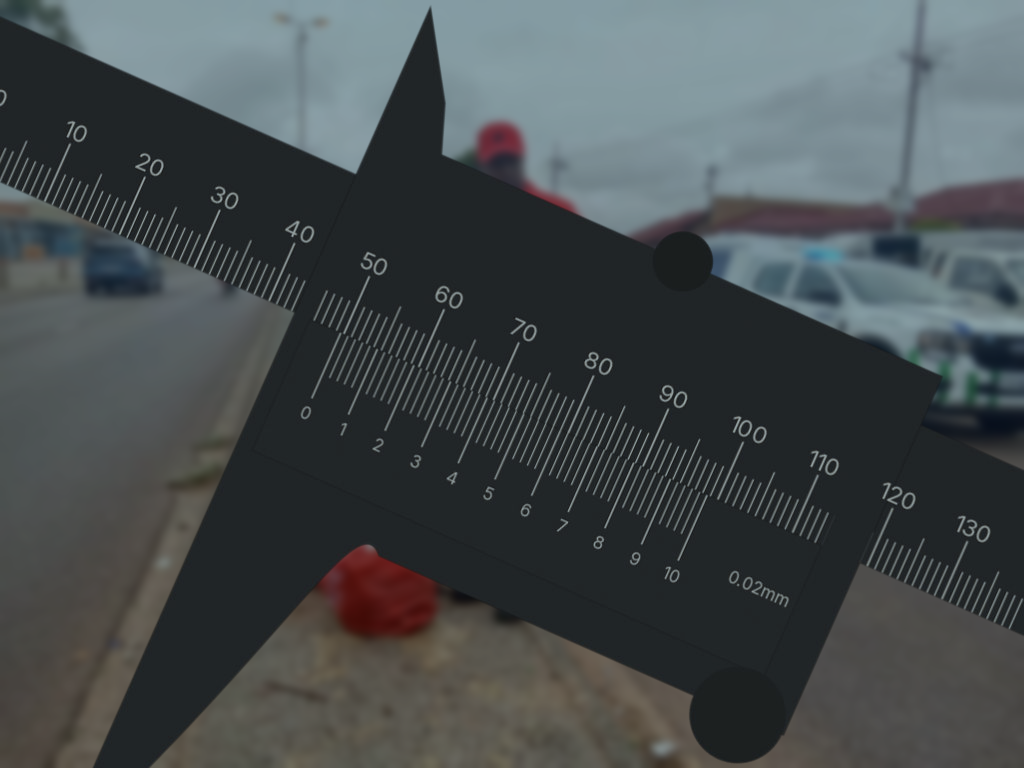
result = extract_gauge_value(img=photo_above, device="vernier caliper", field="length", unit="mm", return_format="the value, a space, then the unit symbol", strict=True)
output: 49.6 mm
